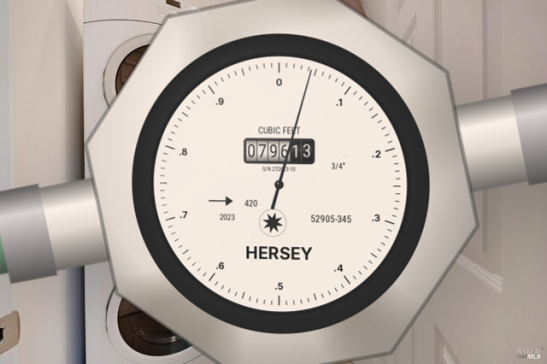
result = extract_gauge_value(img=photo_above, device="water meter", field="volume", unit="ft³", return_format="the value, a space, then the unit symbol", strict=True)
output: 79613.04 ft³
